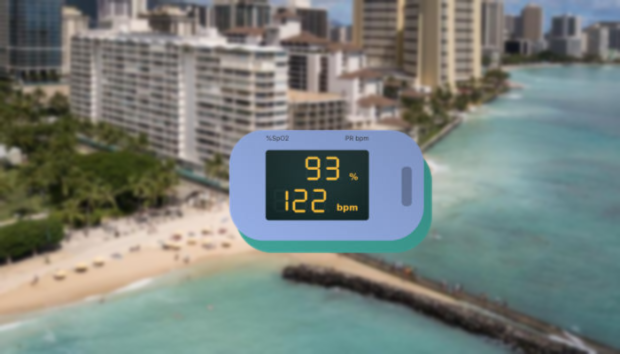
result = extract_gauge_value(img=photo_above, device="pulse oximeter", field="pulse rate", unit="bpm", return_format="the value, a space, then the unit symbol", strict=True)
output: 122 bpm
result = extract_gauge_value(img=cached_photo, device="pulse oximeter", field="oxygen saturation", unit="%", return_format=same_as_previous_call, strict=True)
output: 93 %
